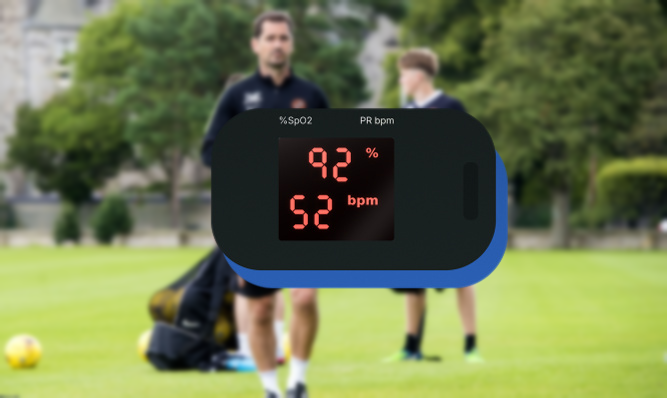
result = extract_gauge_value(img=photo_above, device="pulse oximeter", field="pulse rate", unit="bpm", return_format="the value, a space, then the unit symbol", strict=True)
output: 52 bpm
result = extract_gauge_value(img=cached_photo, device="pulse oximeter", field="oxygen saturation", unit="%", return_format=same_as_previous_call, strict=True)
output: 92 %
